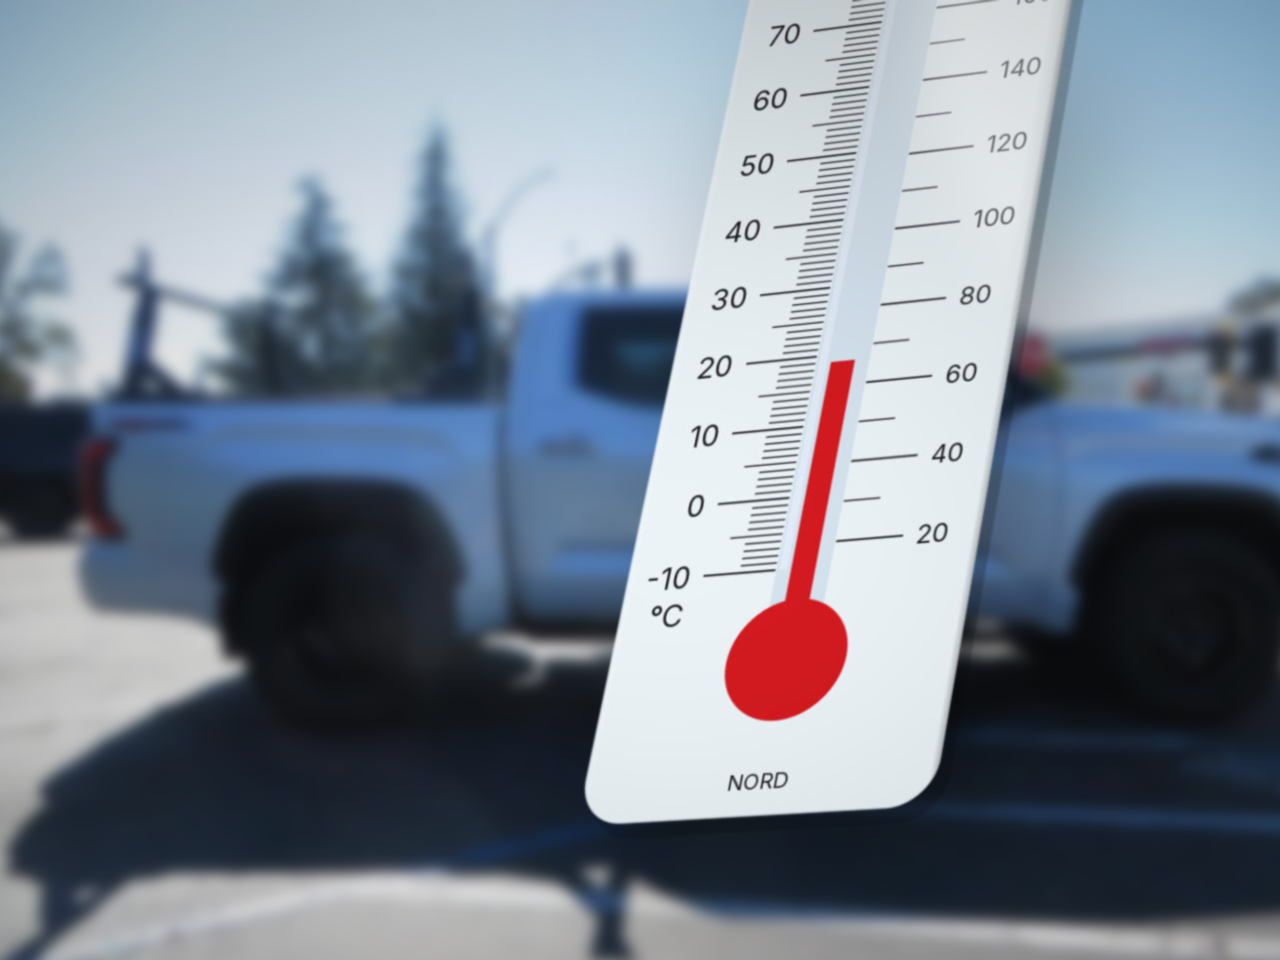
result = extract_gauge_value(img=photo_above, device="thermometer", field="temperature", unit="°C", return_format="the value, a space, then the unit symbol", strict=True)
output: 19 °C
